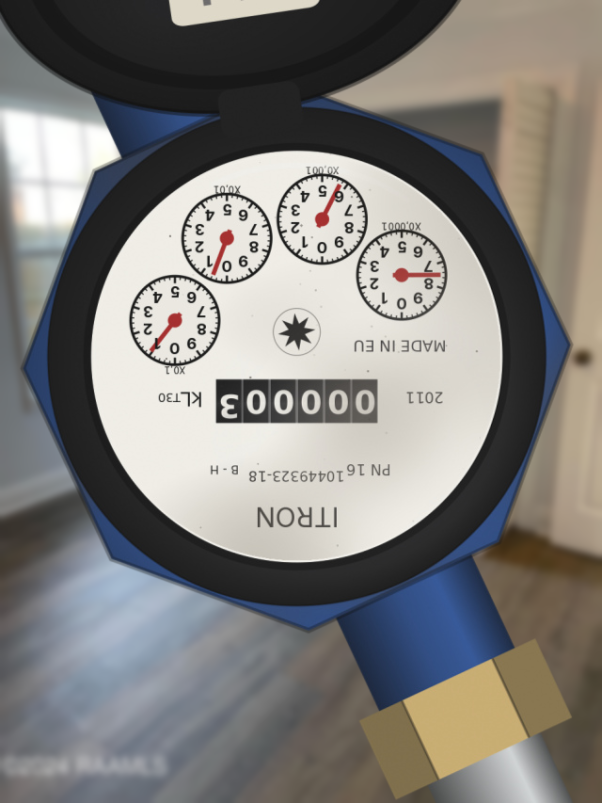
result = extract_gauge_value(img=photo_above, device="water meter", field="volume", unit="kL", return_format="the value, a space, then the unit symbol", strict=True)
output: 3.1057 kL
